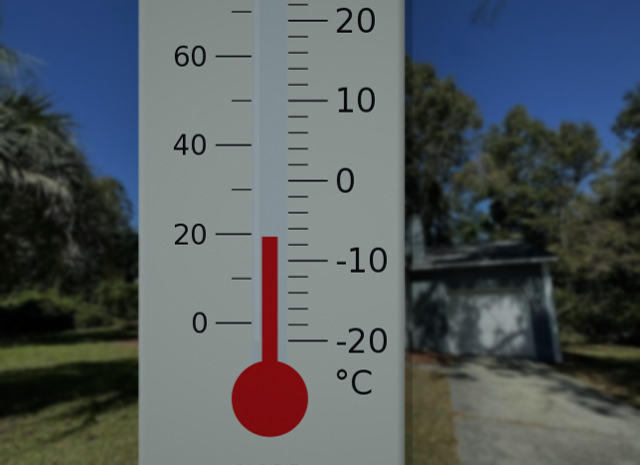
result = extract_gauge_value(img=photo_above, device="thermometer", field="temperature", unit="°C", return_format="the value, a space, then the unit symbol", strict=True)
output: -7 °C
